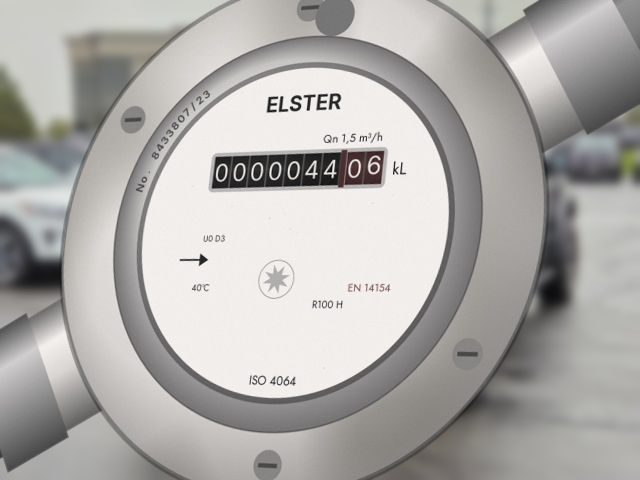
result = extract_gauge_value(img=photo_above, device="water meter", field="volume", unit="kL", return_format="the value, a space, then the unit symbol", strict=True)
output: 44.06 kL
